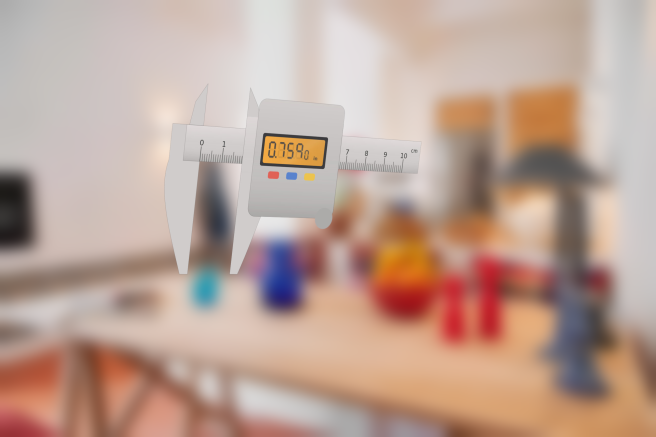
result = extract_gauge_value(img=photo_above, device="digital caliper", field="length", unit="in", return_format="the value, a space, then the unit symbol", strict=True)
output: 0.7590 in
